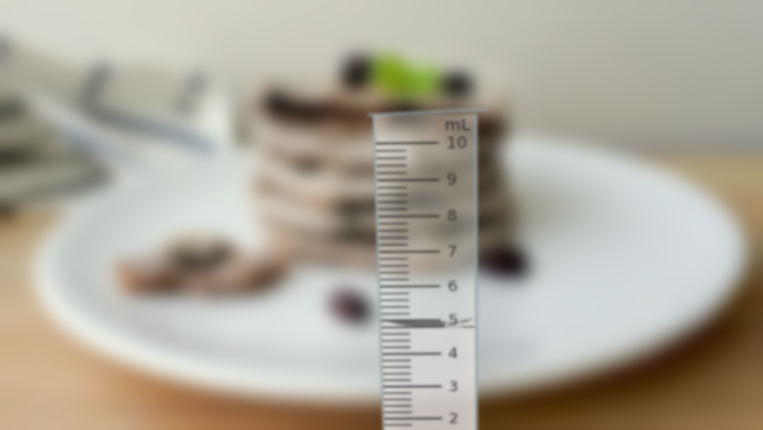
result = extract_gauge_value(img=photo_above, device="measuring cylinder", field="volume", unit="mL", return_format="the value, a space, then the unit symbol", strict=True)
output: 4.8 mL
